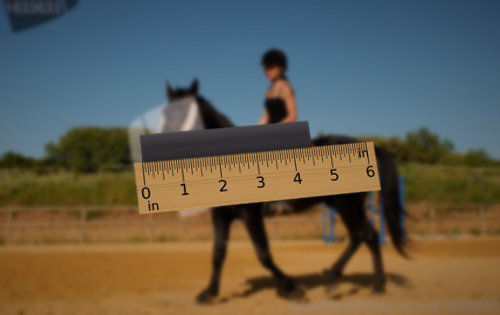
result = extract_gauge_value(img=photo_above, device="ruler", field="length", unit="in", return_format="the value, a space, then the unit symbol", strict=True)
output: 4.5 in
